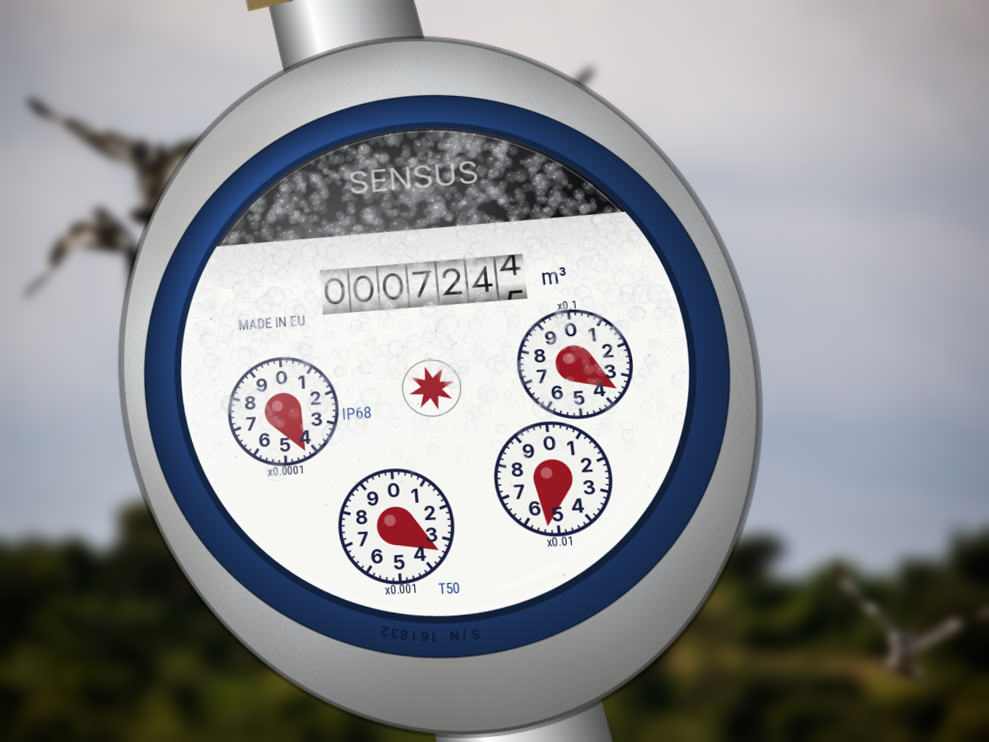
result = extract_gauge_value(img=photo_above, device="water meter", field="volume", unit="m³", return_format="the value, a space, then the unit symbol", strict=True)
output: 7244.3534 m³
